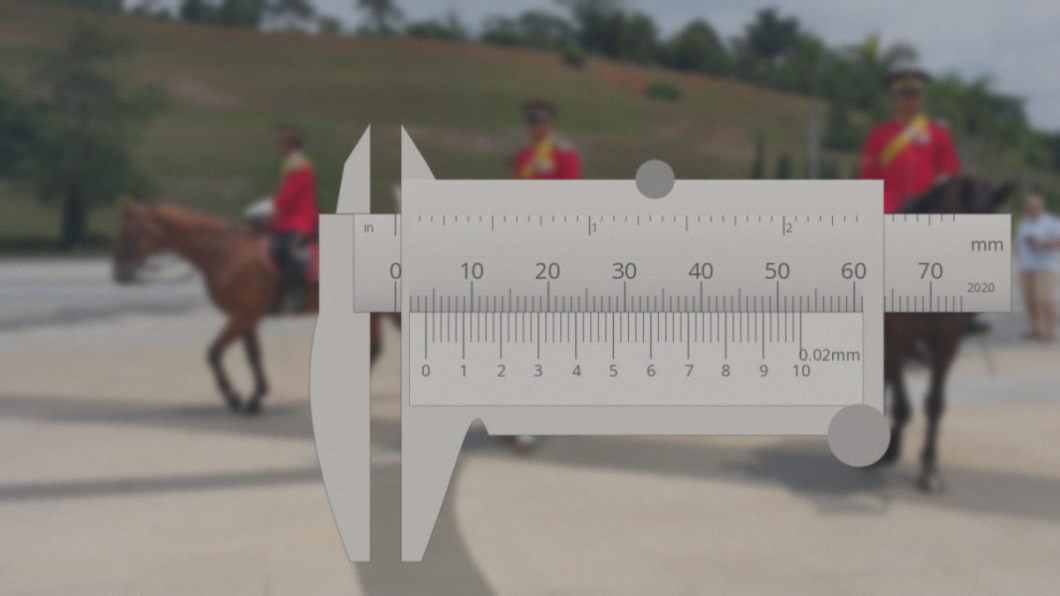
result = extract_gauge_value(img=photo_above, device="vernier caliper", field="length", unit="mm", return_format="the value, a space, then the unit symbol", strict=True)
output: 4.0 mm
